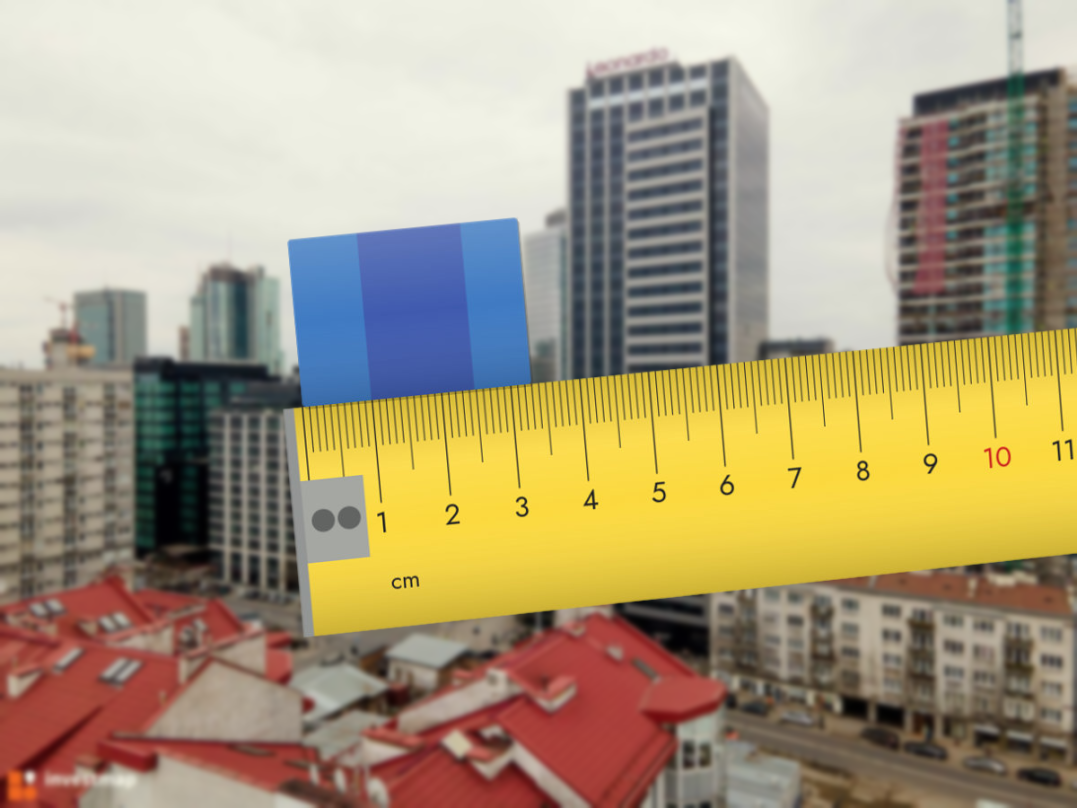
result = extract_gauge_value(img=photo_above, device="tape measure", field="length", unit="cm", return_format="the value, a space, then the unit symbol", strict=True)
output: 3.3 cm
